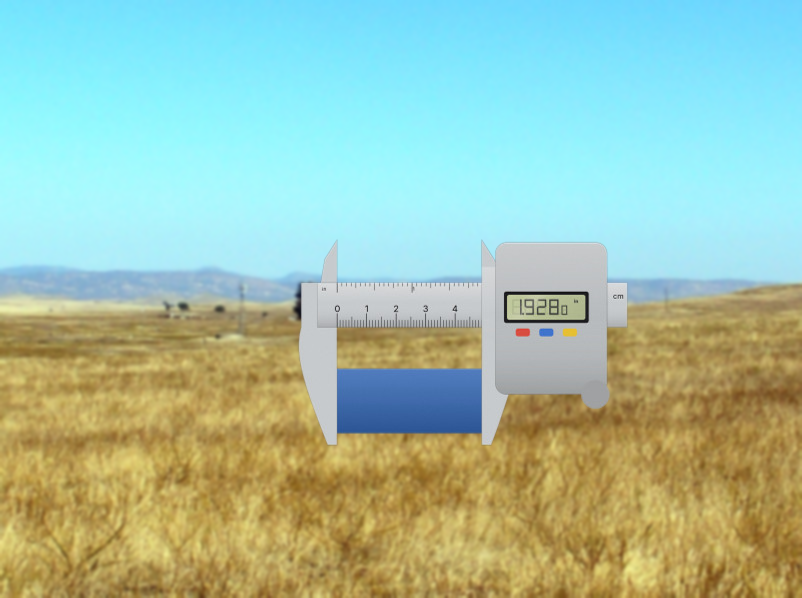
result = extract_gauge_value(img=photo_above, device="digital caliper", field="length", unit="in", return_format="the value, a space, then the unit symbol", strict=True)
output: 1.9280 in
